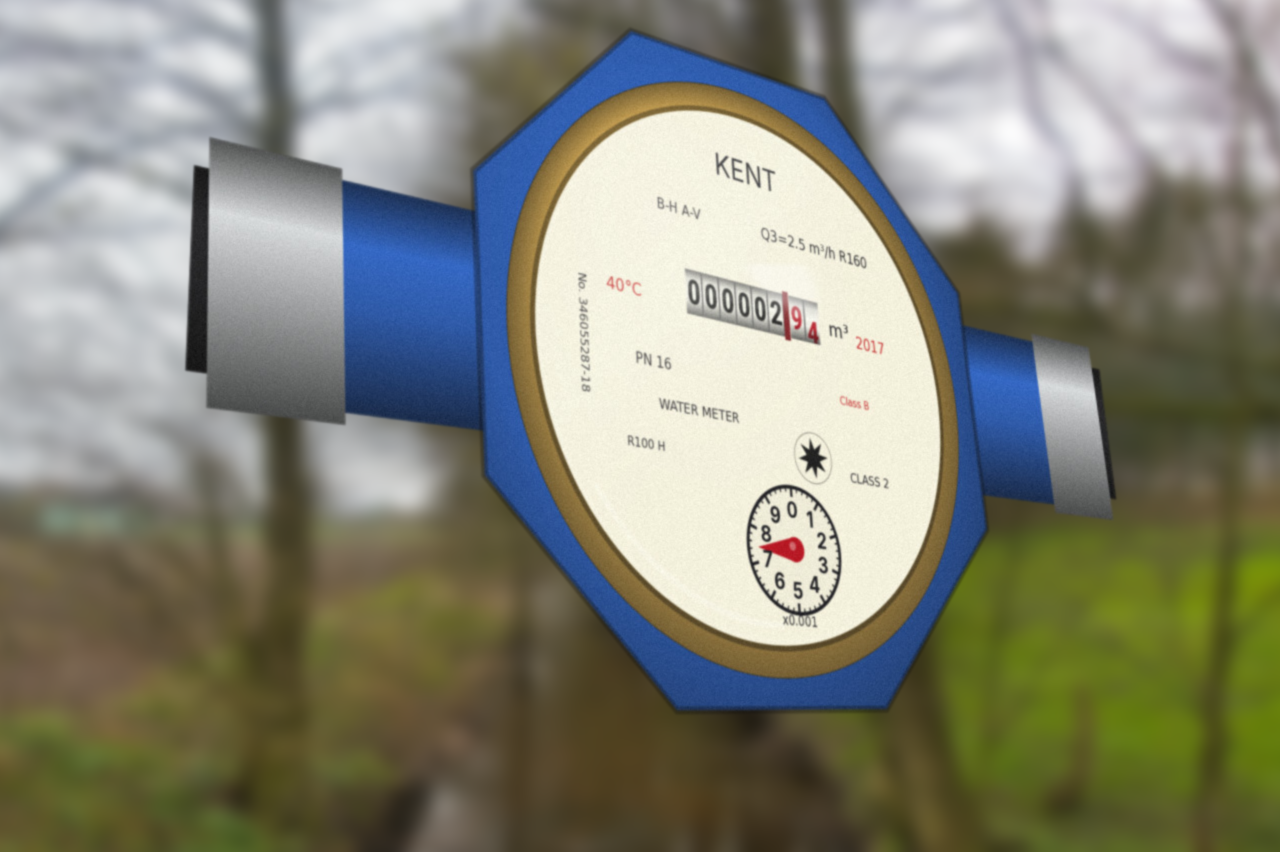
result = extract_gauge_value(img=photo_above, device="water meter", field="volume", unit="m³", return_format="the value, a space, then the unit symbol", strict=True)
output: 2.937 m³
